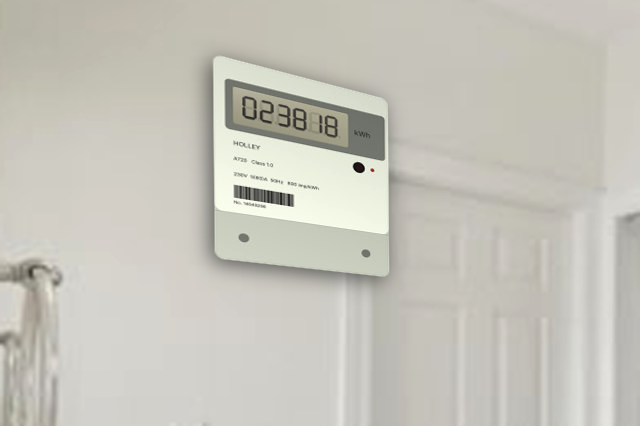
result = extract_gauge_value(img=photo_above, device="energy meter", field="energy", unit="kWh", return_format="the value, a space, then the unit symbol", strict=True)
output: 23818 kWh
